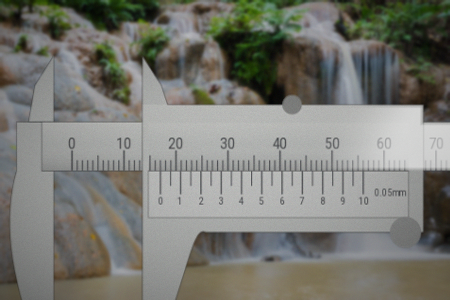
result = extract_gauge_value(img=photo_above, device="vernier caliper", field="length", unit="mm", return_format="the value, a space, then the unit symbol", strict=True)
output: 17.0 mm
